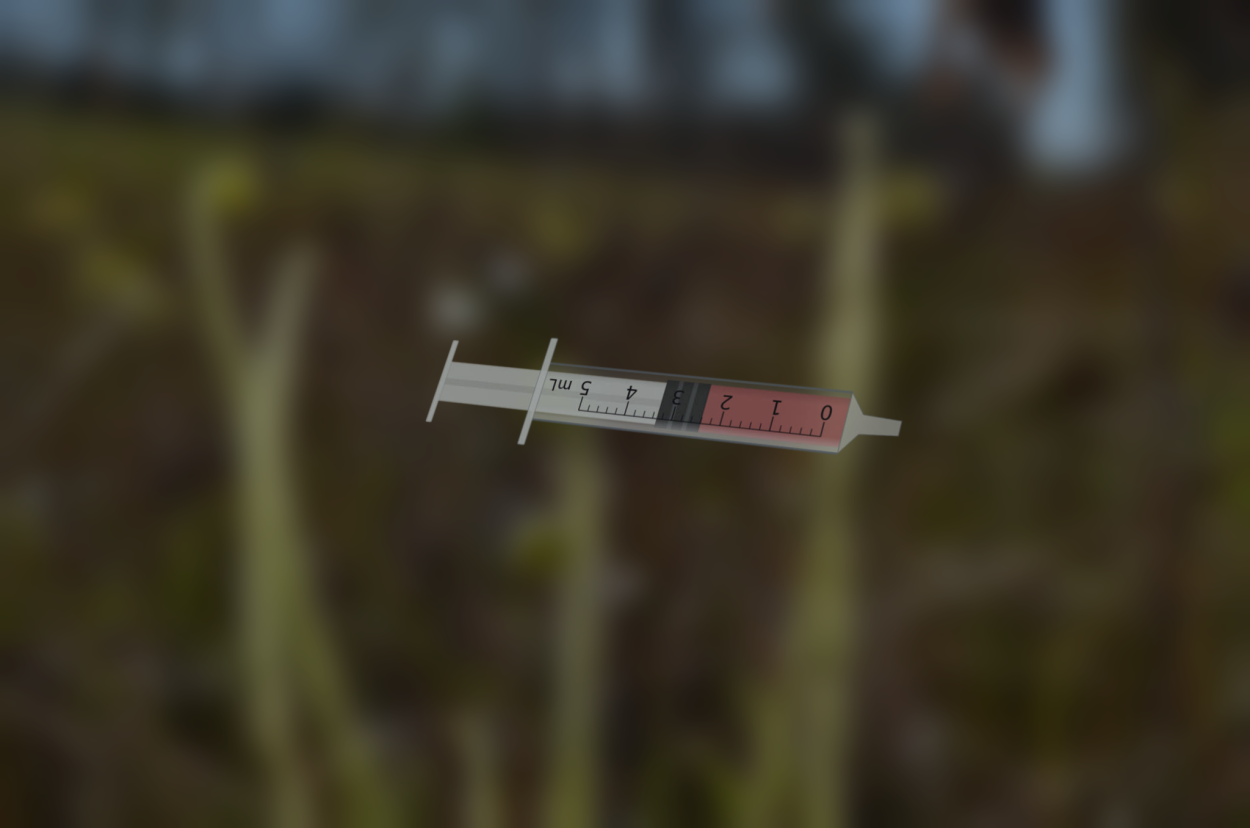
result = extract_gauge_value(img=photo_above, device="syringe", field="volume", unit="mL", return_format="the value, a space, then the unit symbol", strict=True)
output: 2.4 mL
